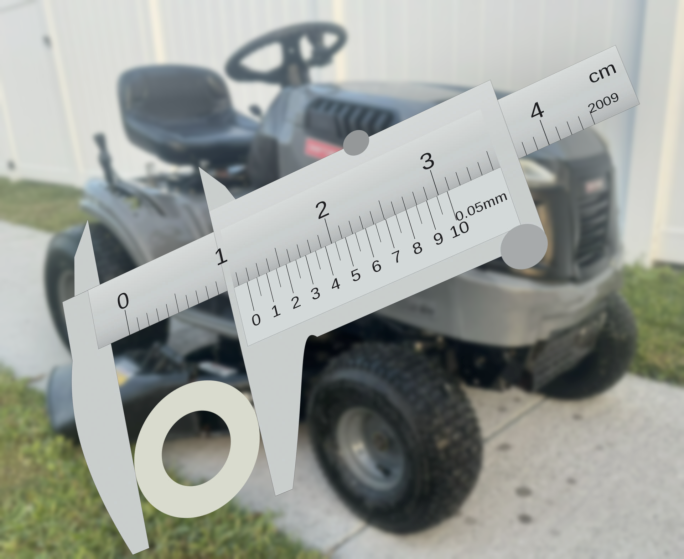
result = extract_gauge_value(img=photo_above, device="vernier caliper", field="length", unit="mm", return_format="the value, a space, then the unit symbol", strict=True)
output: 11.8 mm
